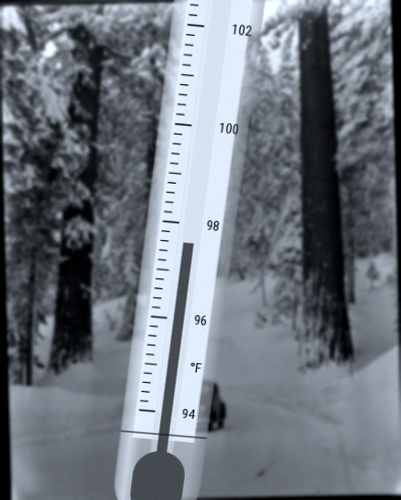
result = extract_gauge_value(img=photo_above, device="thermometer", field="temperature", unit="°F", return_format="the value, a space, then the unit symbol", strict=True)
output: 97.6 °F
